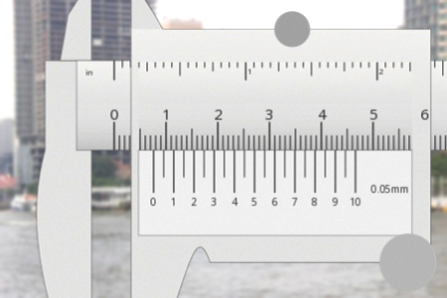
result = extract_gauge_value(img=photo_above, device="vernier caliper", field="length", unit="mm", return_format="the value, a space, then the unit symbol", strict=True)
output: 7.6 mm
